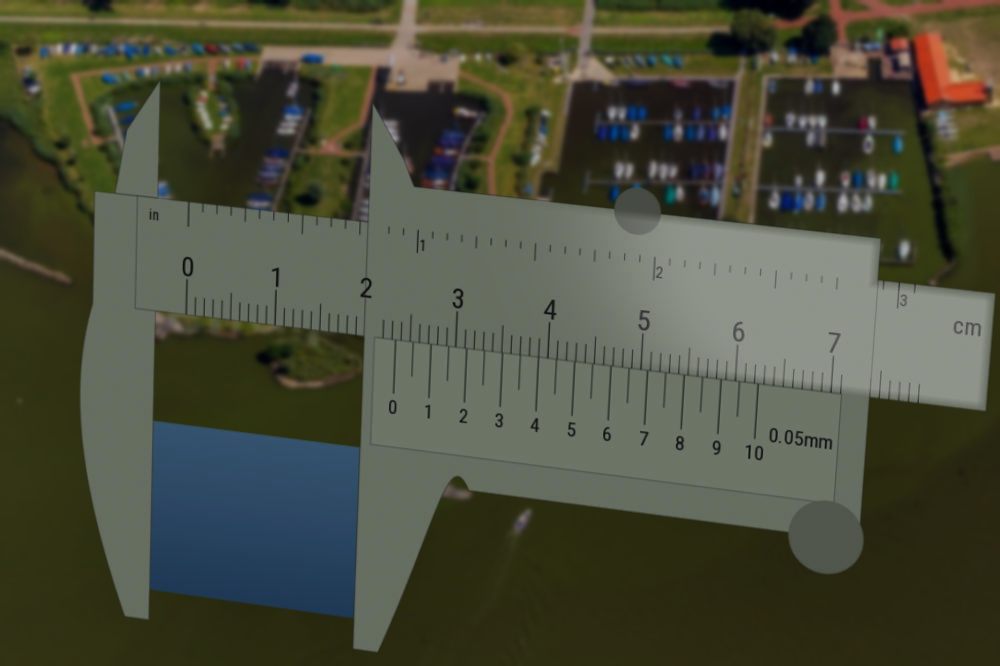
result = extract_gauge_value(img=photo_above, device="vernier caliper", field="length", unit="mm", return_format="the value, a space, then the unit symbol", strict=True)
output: 23.4 mm
